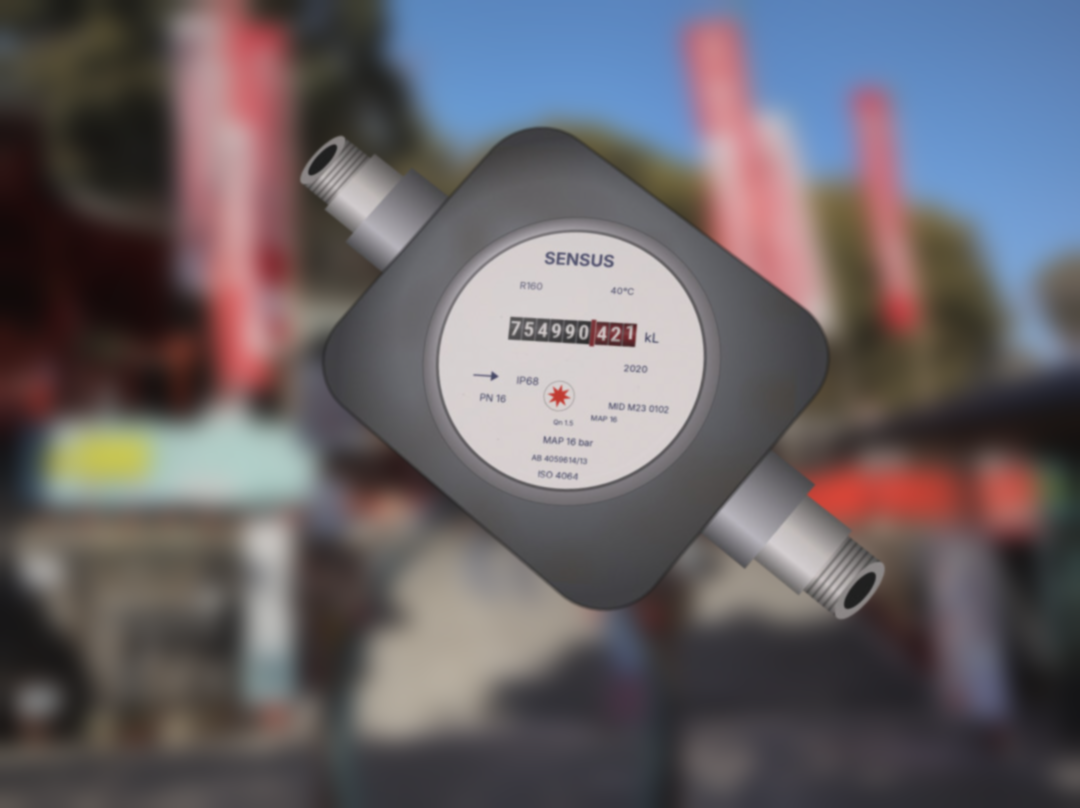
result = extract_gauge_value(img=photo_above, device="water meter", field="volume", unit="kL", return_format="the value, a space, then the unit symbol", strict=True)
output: 754990.421 kL
